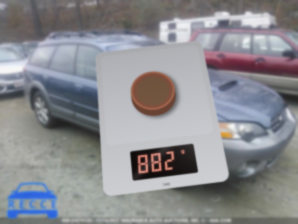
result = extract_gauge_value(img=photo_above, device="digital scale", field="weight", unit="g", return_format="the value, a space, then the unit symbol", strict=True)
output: 882 g
